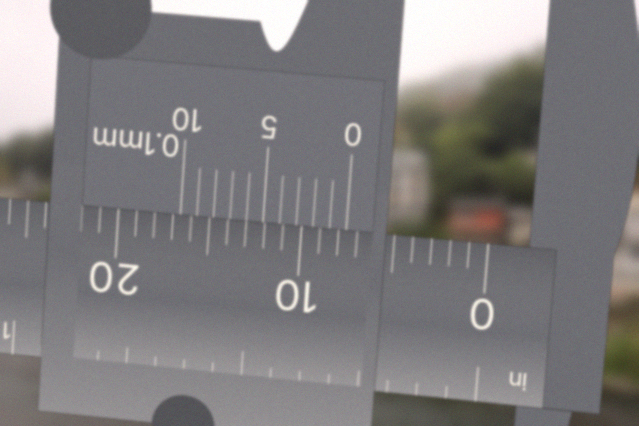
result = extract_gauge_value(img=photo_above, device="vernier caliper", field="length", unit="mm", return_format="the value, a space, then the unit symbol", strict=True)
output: 7.6 mm
